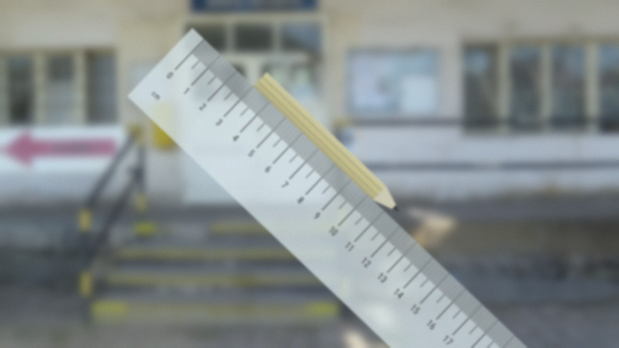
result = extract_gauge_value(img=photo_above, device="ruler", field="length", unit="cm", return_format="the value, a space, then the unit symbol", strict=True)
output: 8.5 cm
